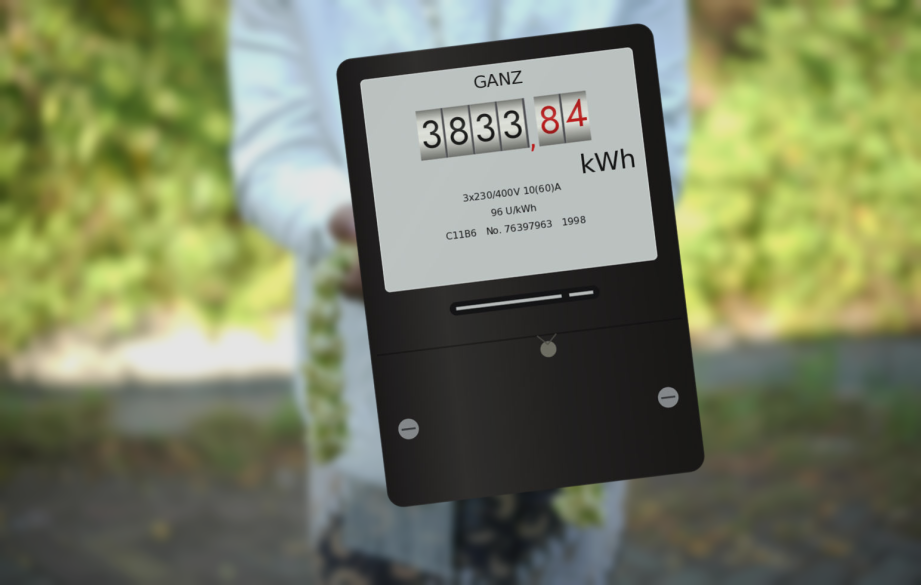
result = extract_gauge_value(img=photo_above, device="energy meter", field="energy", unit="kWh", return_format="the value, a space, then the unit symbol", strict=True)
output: 3833.84 kWh
